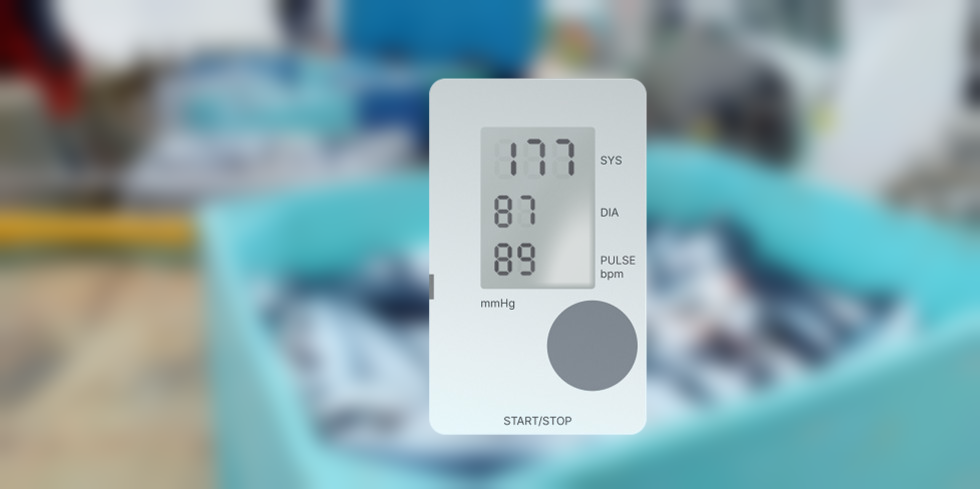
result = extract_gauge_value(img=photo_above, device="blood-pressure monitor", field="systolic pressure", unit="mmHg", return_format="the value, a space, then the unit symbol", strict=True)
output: 177 mmHg
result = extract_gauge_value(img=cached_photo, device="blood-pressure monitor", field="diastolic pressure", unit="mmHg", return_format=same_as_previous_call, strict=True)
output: 87 mmHg
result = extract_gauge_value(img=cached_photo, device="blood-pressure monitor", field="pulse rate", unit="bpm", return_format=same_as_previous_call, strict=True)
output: 89 bpm
